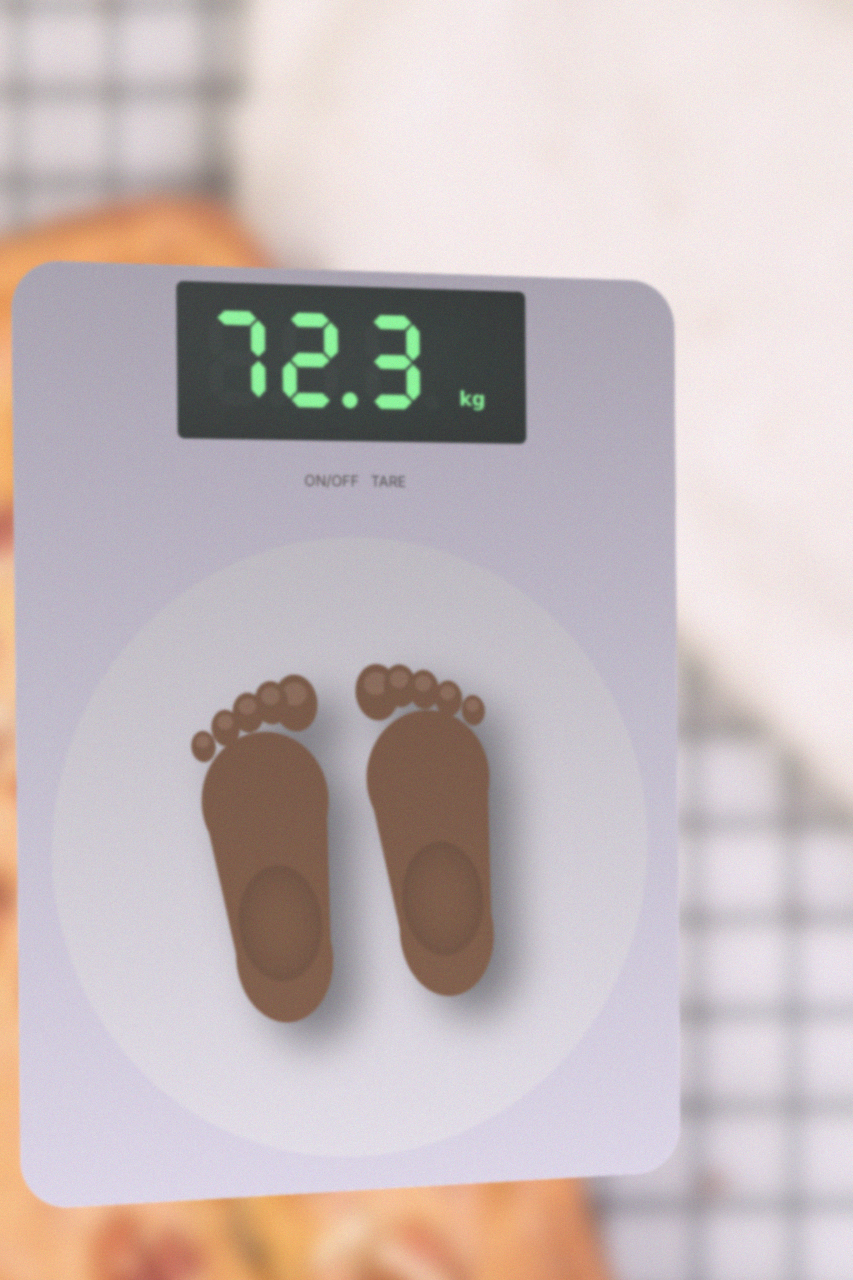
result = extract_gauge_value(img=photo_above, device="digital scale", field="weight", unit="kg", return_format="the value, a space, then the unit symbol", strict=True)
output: 72.3 kg
